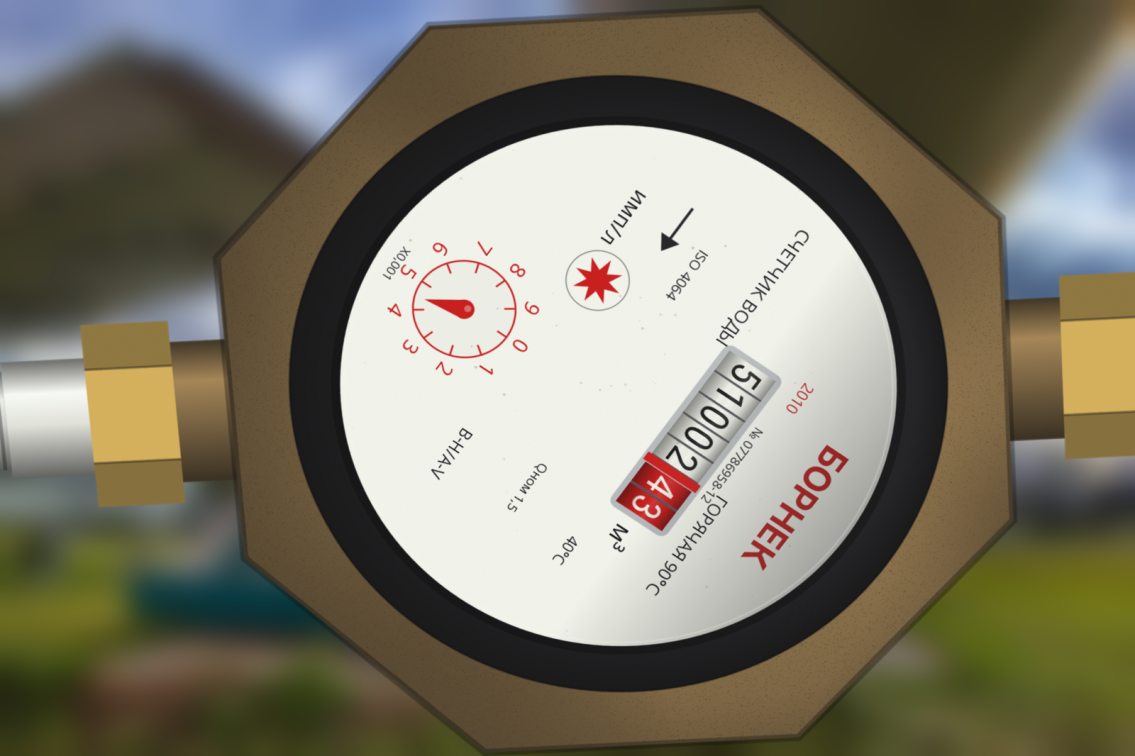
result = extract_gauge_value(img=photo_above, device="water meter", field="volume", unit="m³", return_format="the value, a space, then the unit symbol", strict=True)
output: 51002.434 m³
